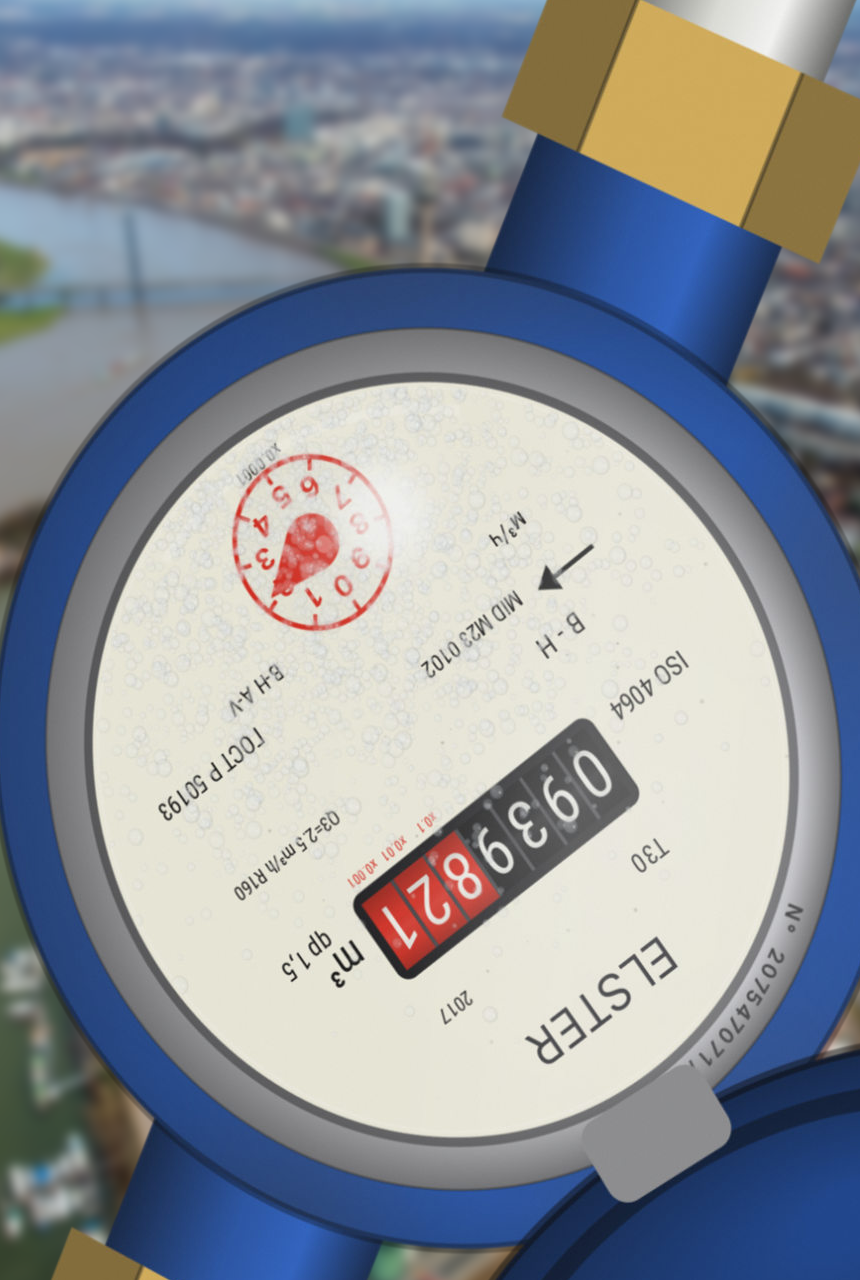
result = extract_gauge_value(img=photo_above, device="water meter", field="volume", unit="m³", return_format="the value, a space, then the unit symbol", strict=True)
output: 939.8212 m³
